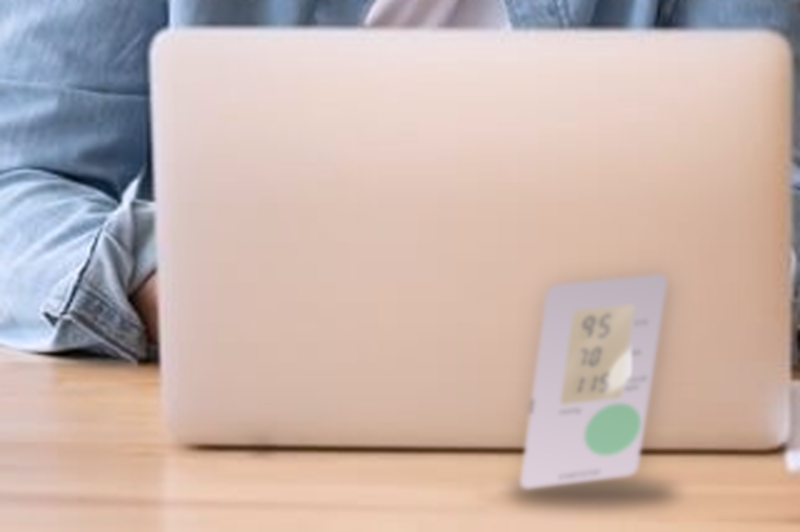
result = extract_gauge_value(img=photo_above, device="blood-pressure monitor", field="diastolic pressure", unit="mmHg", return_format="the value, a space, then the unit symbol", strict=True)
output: 70 mmHg
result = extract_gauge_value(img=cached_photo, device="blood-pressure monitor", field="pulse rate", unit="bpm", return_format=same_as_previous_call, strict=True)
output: 115 bpm
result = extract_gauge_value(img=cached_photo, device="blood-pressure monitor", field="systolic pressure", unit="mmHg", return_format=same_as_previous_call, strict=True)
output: 95 mmHg
